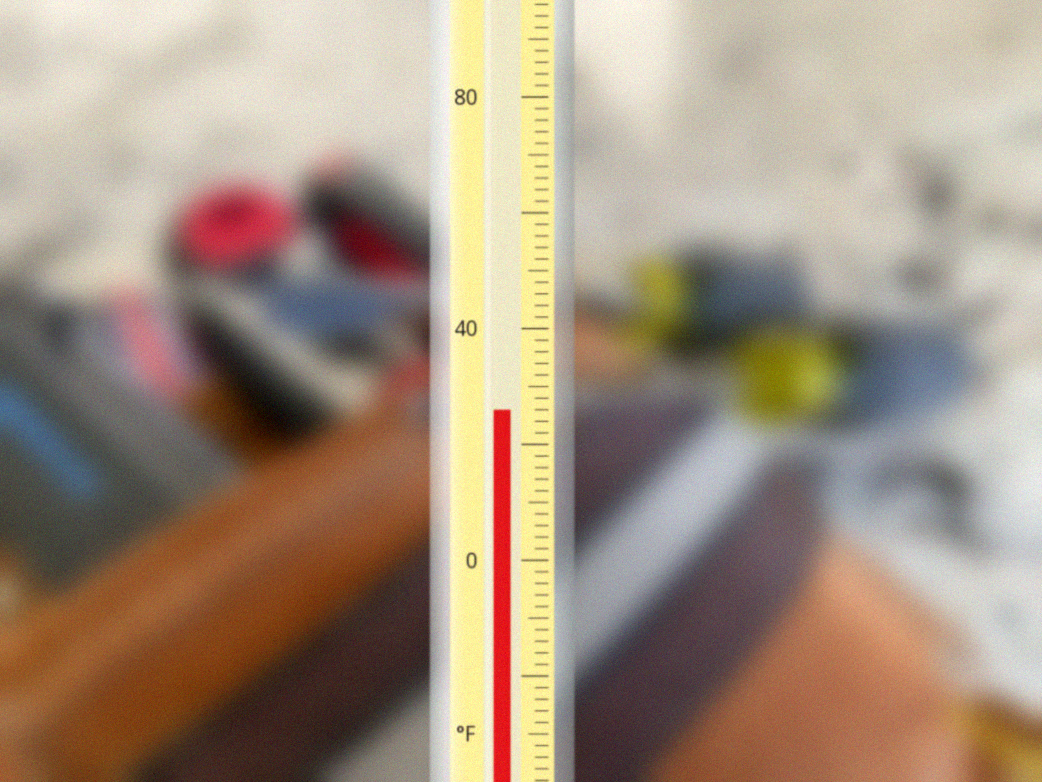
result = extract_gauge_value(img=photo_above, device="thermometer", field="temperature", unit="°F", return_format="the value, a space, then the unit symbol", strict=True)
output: 26 °F
